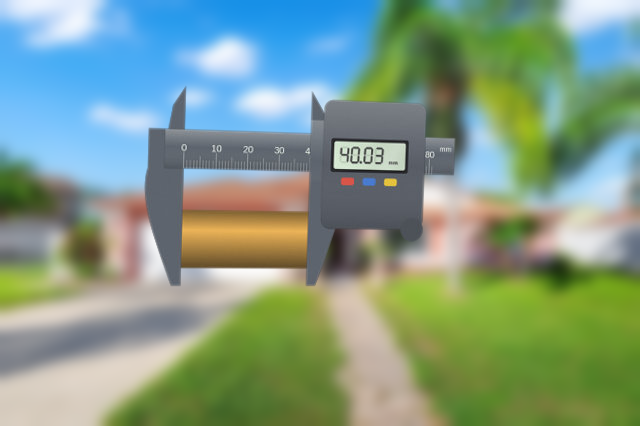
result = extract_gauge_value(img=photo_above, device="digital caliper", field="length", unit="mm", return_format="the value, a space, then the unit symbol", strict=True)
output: 40.03 mm
